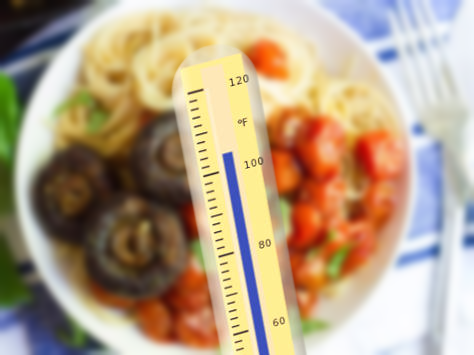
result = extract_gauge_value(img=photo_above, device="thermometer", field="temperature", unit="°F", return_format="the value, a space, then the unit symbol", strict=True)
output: 104 °F
